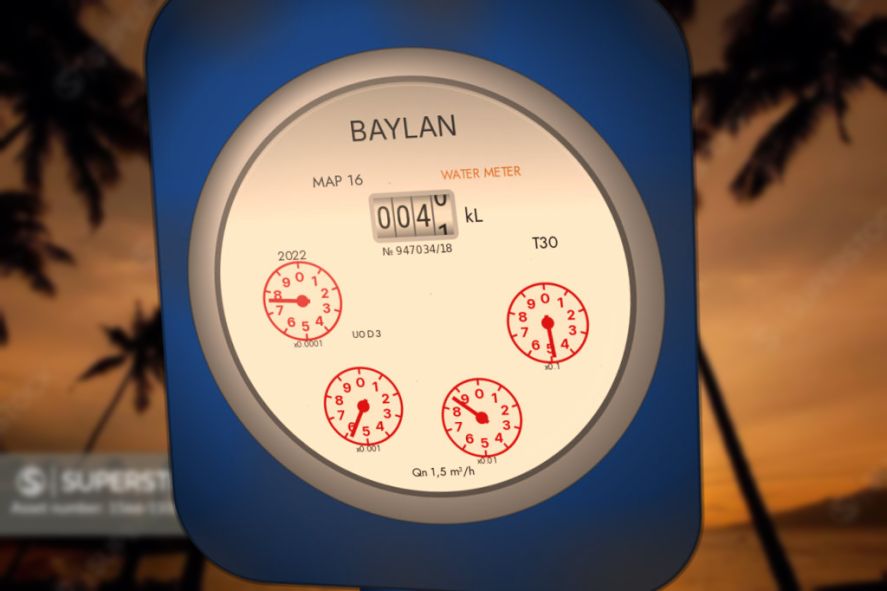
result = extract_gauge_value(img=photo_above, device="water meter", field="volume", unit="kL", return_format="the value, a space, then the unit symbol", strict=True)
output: 40.4857 kL
